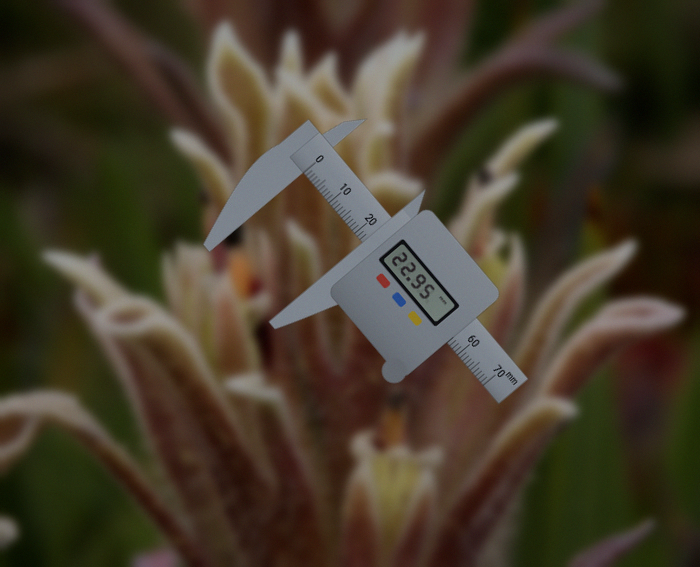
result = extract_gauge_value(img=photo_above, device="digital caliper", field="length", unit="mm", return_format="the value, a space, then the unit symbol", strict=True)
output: 22.95 mm
